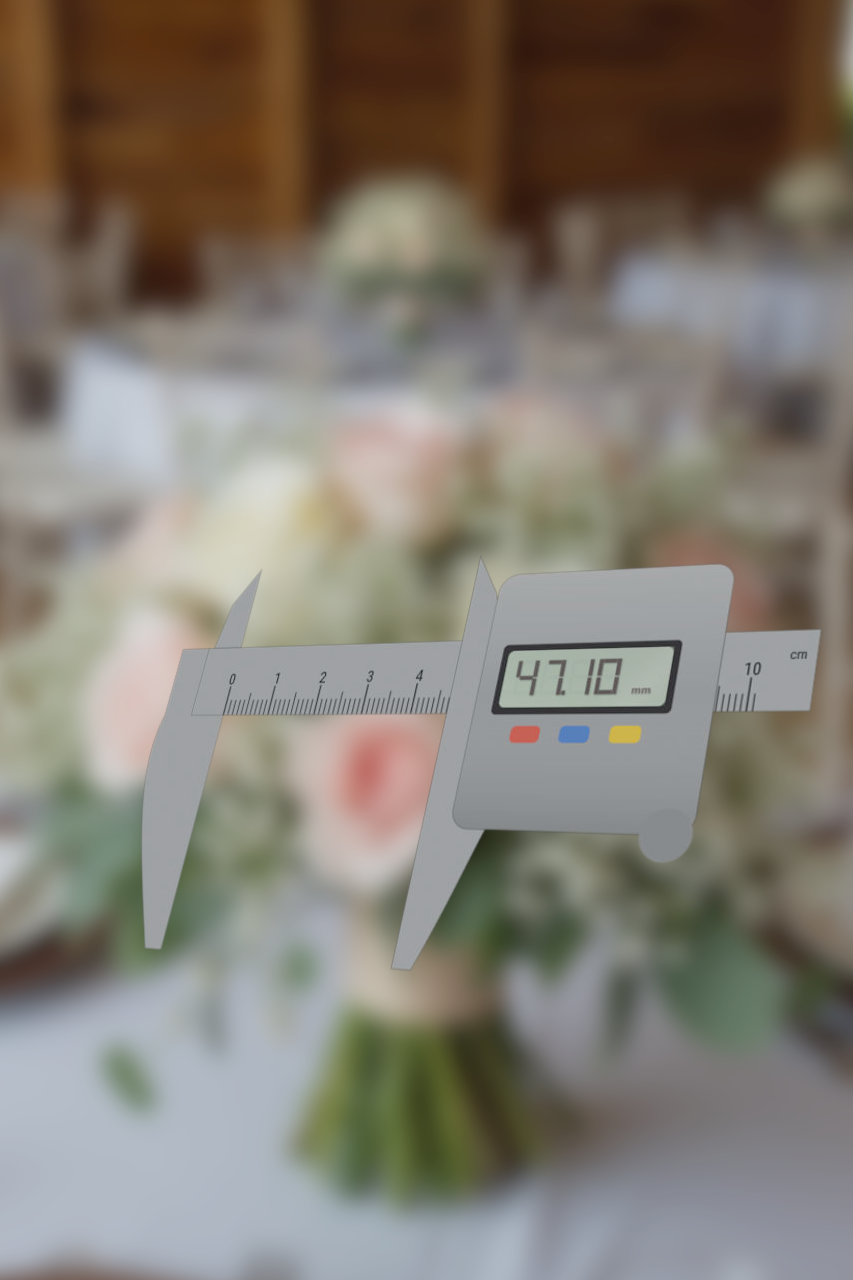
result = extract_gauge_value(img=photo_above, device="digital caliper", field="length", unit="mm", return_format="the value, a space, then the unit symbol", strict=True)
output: 47.10 mm
